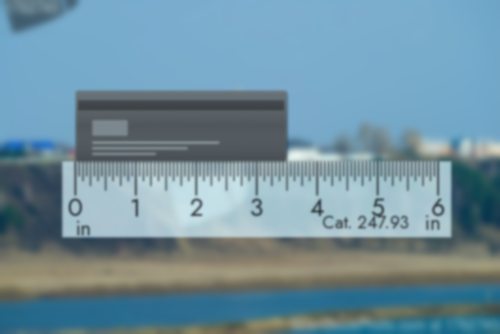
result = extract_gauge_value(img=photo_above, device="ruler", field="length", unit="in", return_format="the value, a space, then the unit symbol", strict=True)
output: 3.5 in
